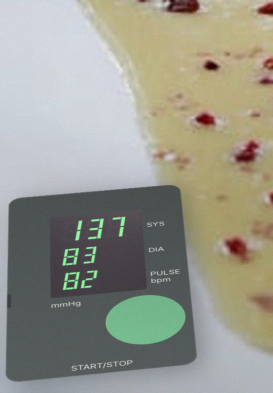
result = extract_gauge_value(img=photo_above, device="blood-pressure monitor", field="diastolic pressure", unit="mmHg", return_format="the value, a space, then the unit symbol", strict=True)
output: 83 mmHg
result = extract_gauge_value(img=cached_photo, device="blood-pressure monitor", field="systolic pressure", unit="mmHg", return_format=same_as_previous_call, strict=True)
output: 137 mmHg
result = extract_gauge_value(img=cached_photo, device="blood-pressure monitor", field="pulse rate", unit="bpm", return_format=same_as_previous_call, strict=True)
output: 82 bpm
